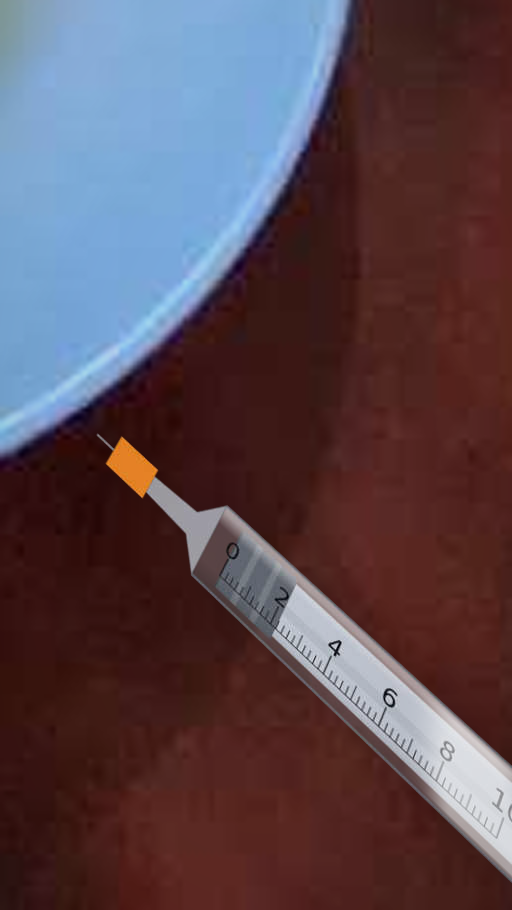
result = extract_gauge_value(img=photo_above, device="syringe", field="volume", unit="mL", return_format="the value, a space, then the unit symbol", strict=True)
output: 0 mL
